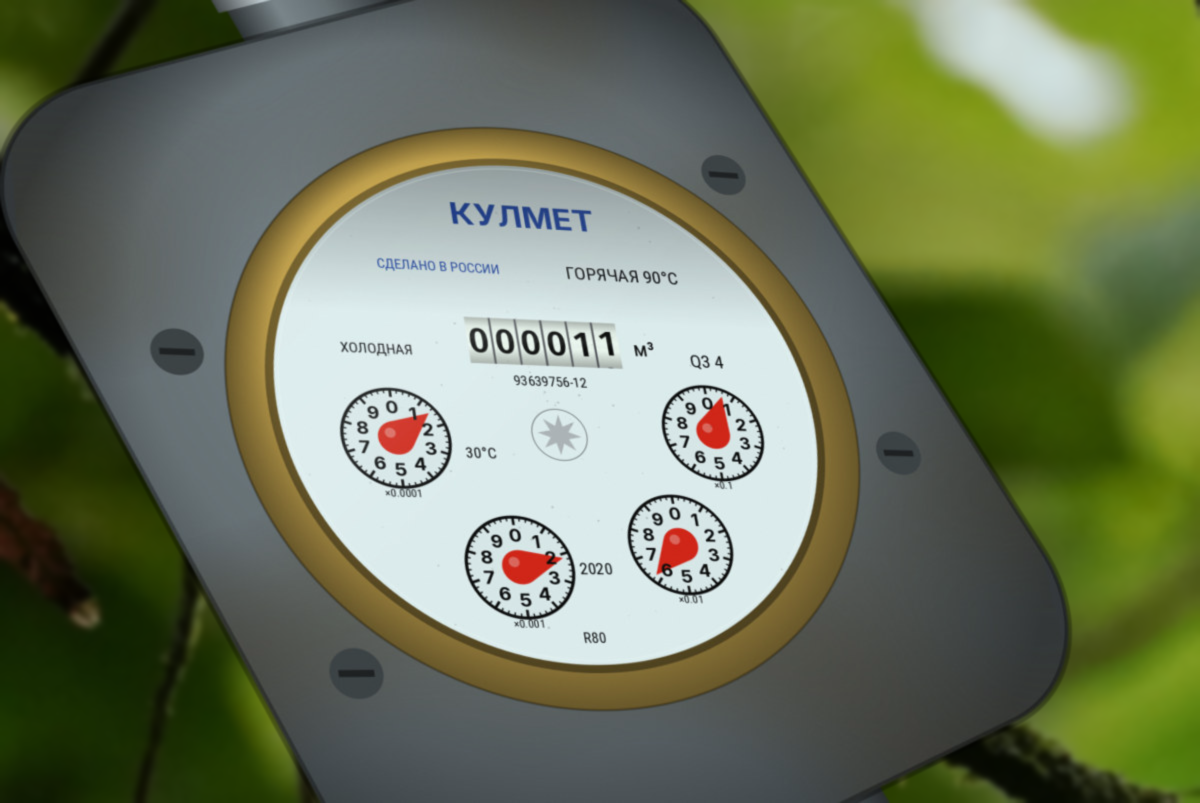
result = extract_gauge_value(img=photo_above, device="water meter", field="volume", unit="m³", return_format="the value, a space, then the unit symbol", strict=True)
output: 11.0621 m³
